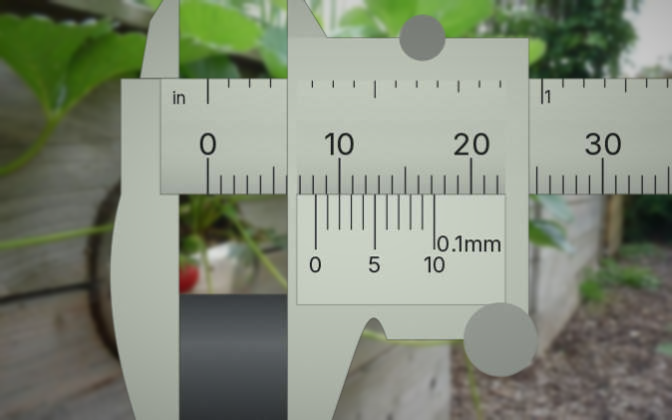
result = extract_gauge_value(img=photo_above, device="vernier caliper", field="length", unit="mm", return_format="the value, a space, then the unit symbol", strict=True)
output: 8.2 mm
